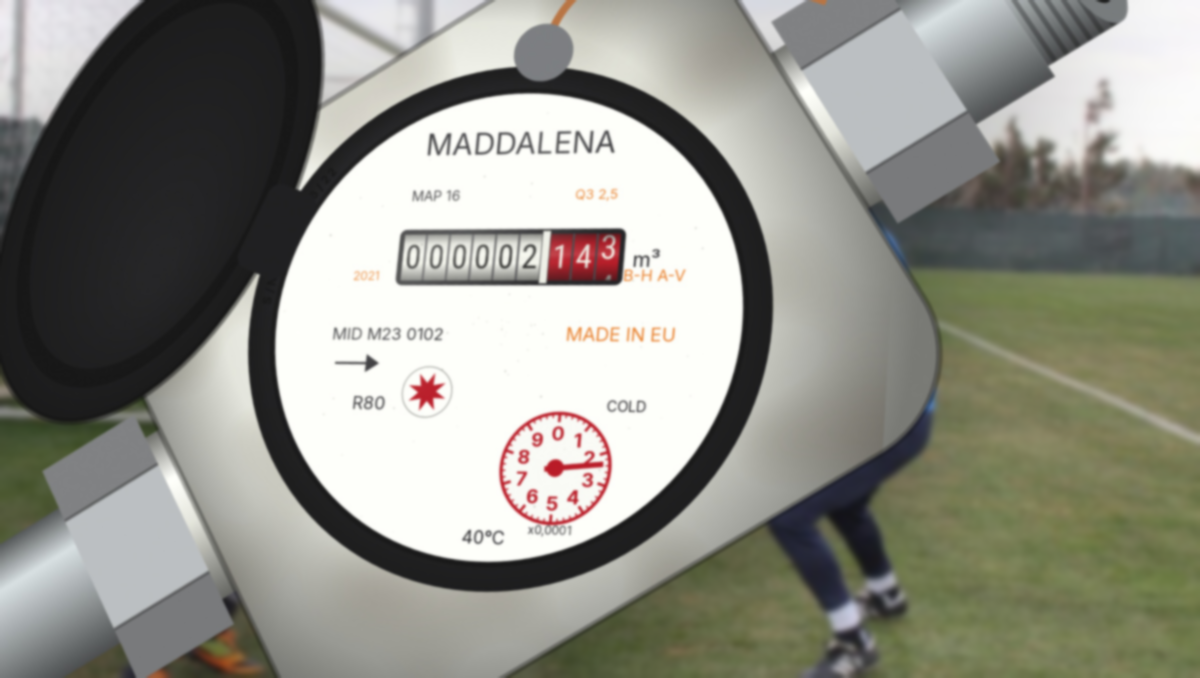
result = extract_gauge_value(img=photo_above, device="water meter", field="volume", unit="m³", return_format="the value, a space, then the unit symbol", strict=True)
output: 2.1432 m³
